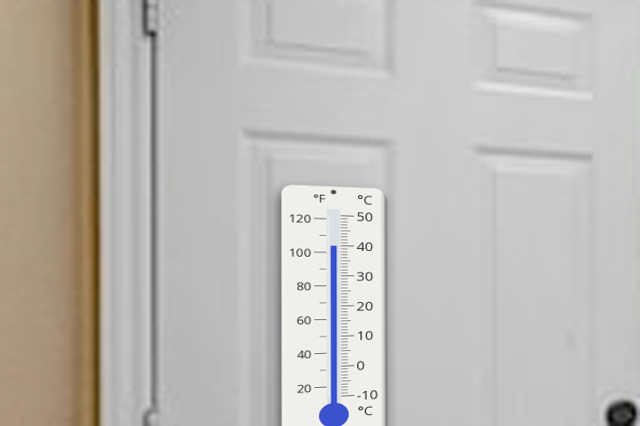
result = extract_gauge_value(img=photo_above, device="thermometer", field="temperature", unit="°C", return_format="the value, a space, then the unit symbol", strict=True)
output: 40 °C
